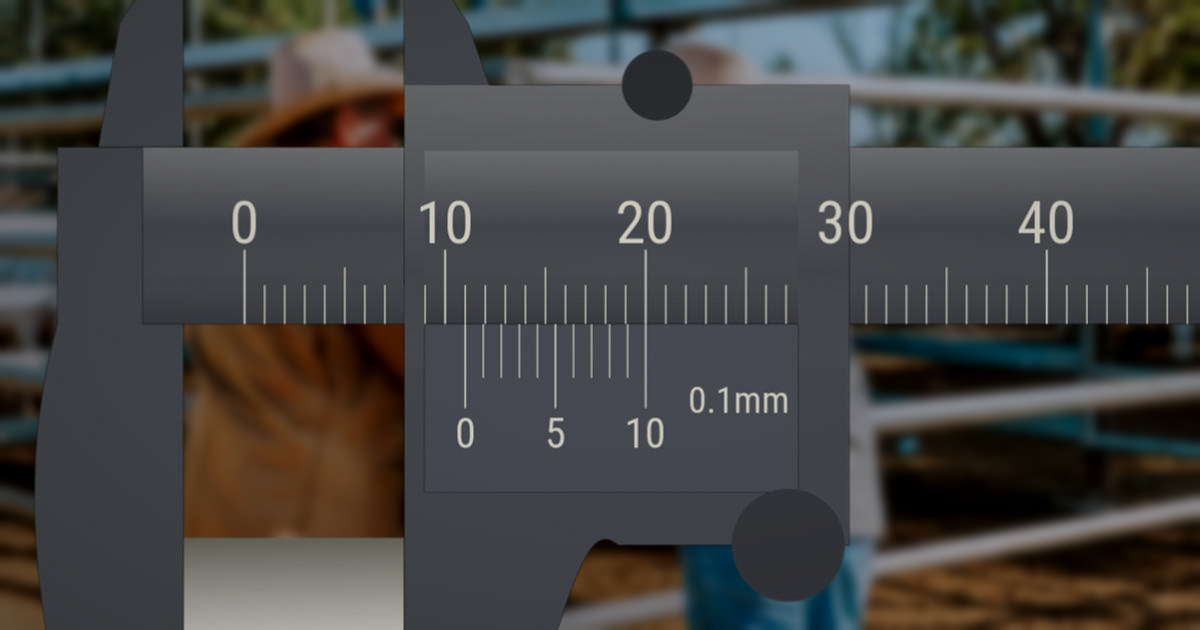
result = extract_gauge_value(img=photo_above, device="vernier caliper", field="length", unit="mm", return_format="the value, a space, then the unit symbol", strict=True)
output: 11.0 mm
